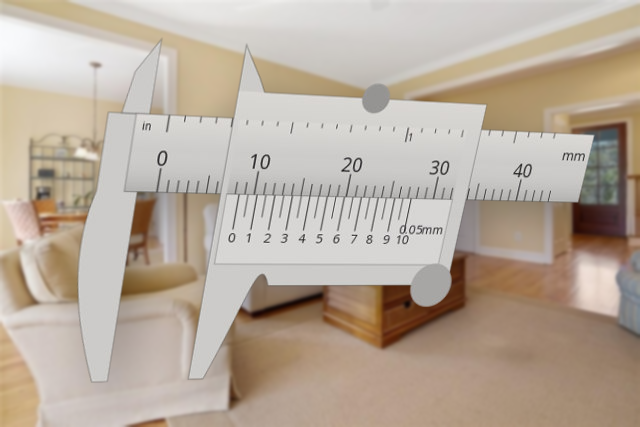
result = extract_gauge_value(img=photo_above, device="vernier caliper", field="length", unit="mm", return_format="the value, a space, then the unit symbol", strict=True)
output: 8.4 mm
